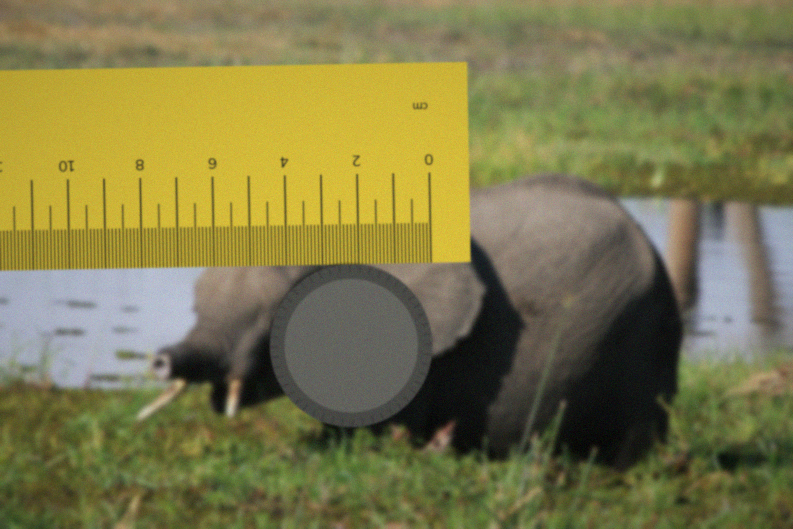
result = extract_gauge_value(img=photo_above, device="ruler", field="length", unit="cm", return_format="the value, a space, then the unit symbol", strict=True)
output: 4.5 cm
